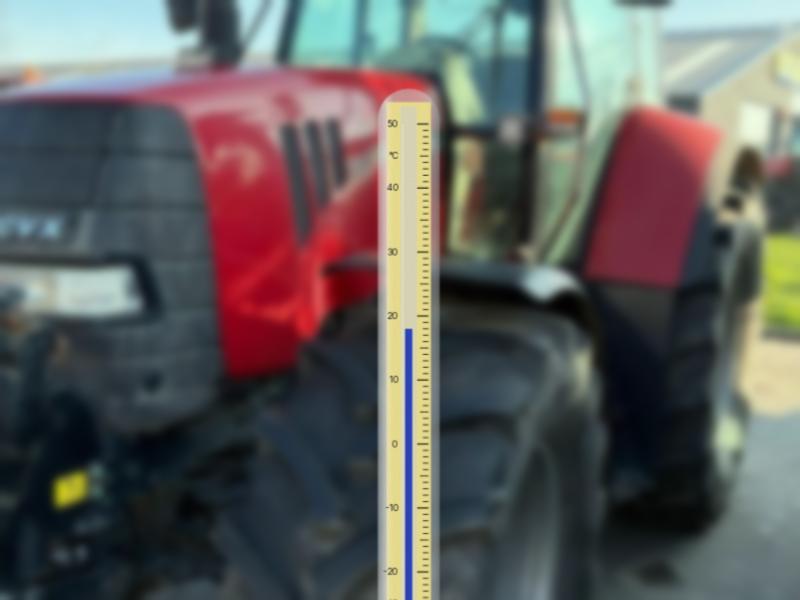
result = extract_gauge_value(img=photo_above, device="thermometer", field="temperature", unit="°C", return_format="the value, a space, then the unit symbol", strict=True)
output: 18 °C
